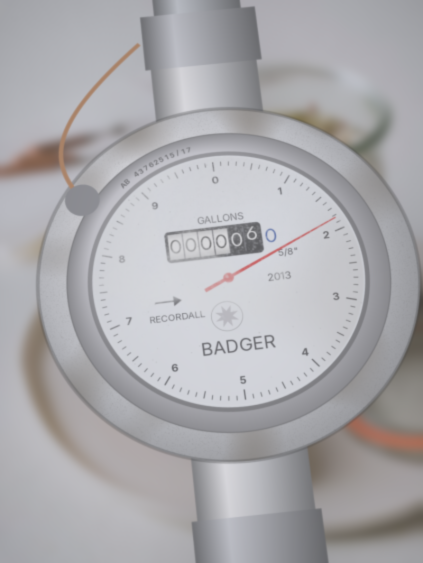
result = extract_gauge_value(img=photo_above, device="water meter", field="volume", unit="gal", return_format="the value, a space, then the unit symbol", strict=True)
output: 61.8 gal
